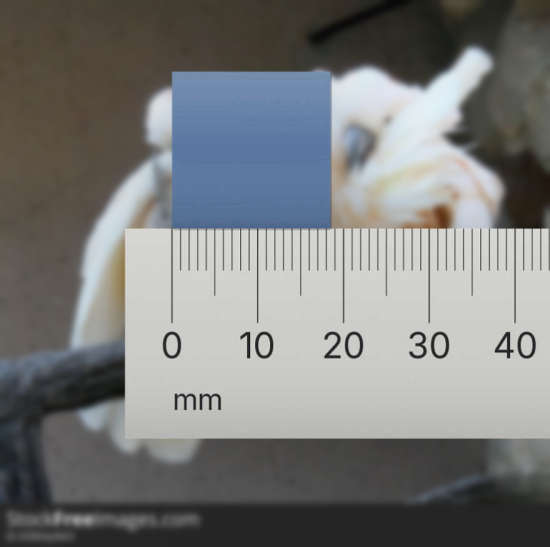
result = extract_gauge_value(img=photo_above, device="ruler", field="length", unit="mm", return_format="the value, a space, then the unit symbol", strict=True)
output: 18.5 mm
